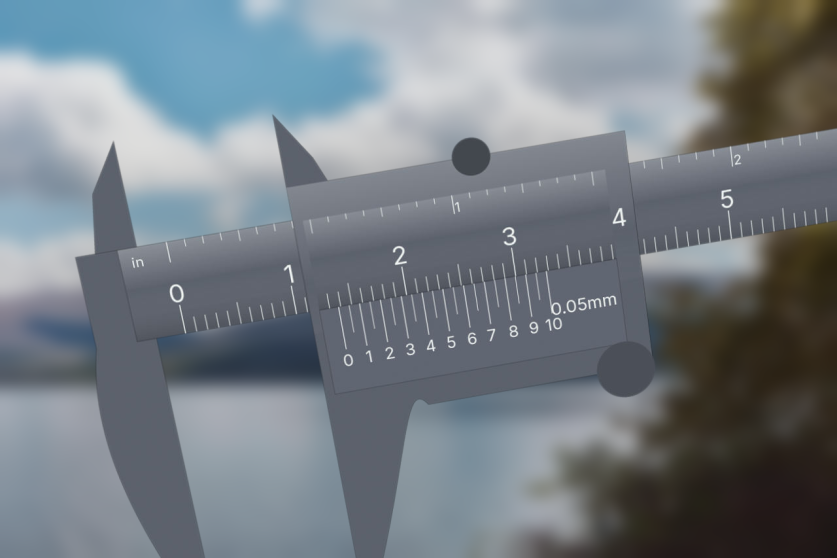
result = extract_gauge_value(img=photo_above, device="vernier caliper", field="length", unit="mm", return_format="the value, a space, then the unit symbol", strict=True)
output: 13.8 mm
